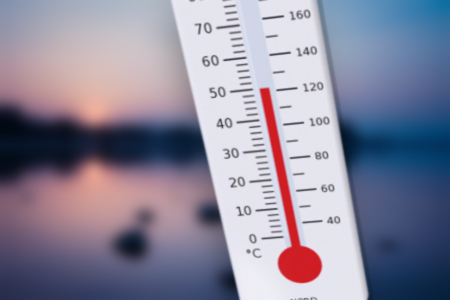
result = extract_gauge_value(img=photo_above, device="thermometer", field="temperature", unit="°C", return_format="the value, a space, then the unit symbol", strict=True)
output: 50 °C
